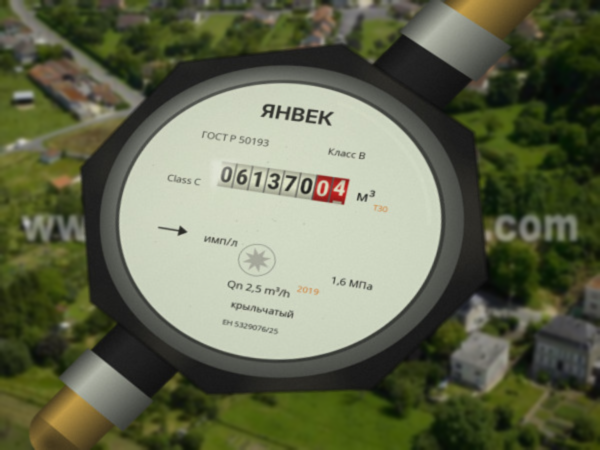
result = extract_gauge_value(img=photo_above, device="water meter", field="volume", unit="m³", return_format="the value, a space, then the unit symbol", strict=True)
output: 61370.04 m³
